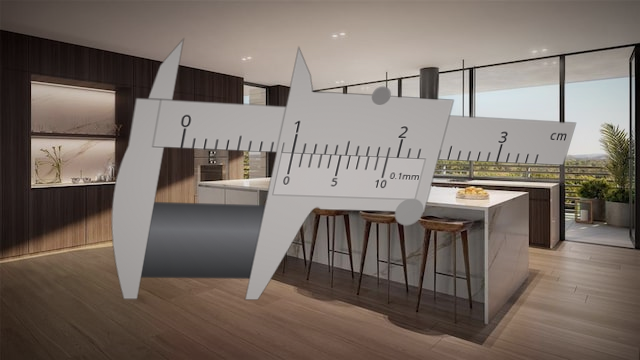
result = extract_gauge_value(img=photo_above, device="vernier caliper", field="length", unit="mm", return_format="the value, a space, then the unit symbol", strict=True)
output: 10.0 mm
